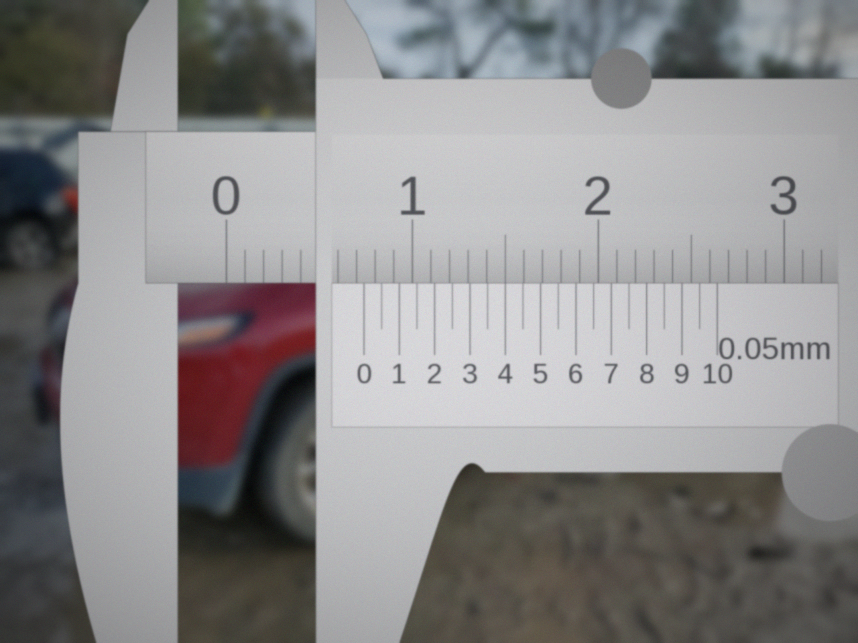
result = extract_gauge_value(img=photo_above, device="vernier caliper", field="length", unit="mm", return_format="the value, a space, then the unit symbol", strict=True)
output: 7.4 mm
